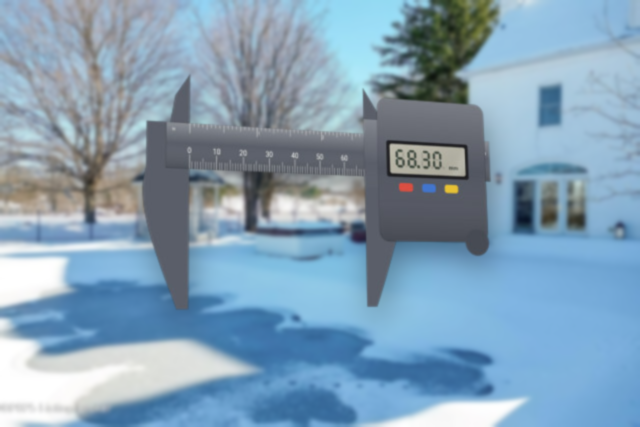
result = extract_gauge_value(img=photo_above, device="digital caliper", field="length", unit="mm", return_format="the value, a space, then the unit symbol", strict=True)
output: 68.30 mm
